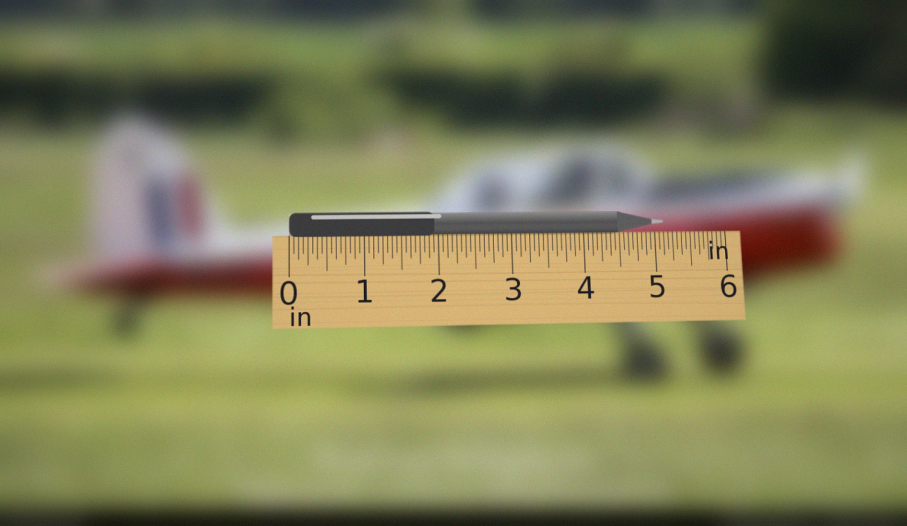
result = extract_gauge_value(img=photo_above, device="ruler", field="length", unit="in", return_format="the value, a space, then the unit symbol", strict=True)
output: 5.125 in
